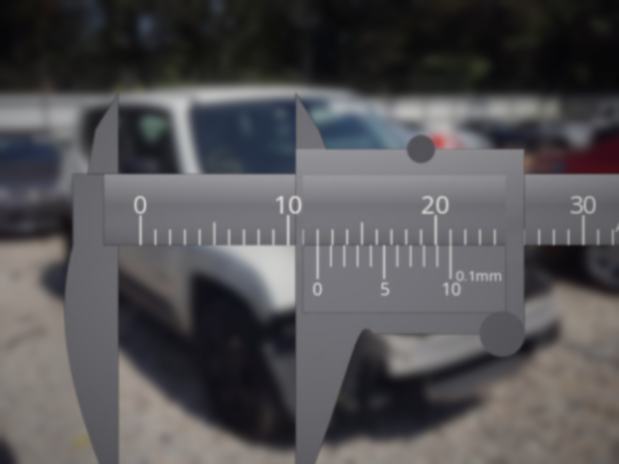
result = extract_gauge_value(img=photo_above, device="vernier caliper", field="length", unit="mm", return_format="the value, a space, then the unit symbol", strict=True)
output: 12.0 mm
